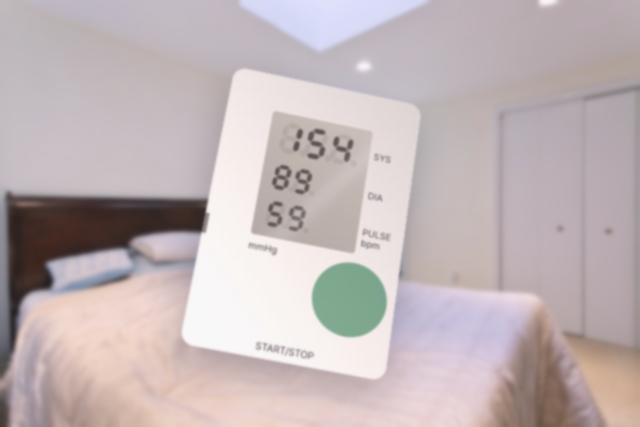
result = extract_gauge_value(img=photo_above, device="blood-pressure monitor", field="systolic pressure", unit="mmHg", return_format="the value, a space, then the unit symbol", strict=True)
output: 154 mmHg
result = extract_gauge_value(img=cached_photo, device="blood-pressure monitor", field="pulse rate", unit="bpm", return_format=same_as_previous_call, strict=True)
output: 59 bpm
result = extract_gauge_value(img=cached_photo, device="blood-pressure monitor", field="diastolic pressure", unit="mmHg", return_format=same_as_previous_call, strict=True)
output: 89 mmHg
